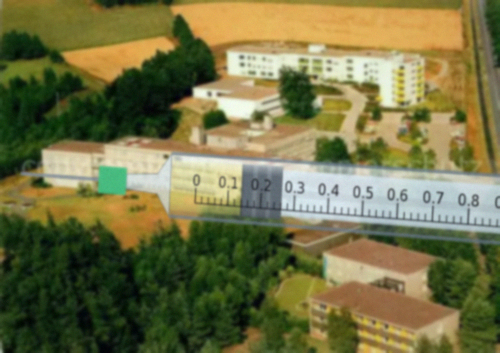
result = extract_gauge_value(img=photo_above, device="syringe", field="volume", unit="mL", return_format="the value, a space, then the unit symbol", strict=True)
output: 0.14 mL
